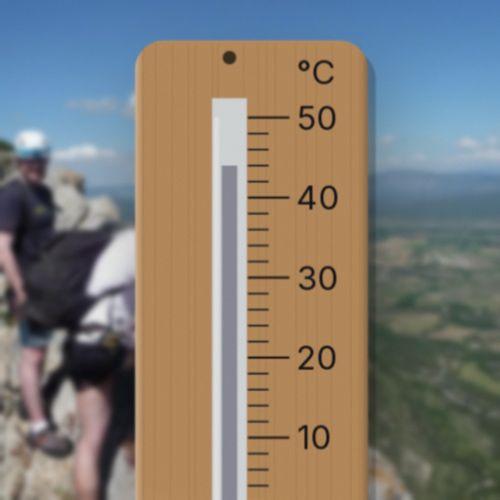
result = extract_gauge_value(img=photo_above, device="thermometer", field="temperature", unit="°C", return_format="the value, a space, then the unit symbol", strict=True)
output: 44 °C
